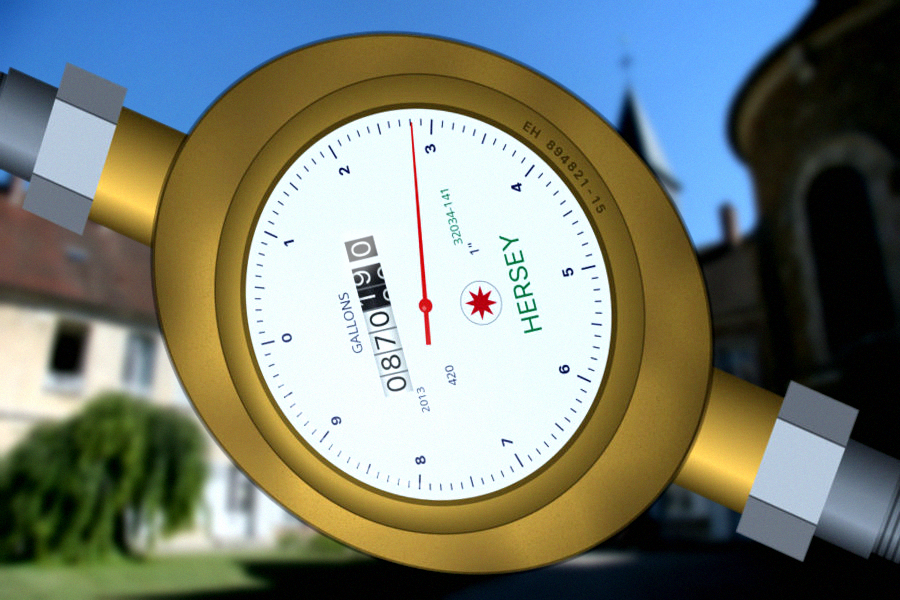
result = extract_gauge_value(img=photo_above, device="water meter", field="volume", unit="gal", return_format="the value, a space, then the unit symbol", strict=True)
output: 870192.8 gal
